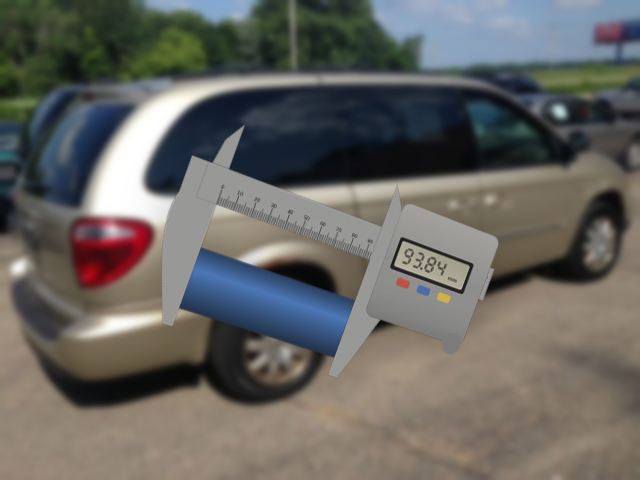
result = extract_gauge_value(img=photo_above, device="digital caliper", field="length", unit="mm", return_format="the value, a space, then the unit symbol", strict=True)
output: 93.84 mm
